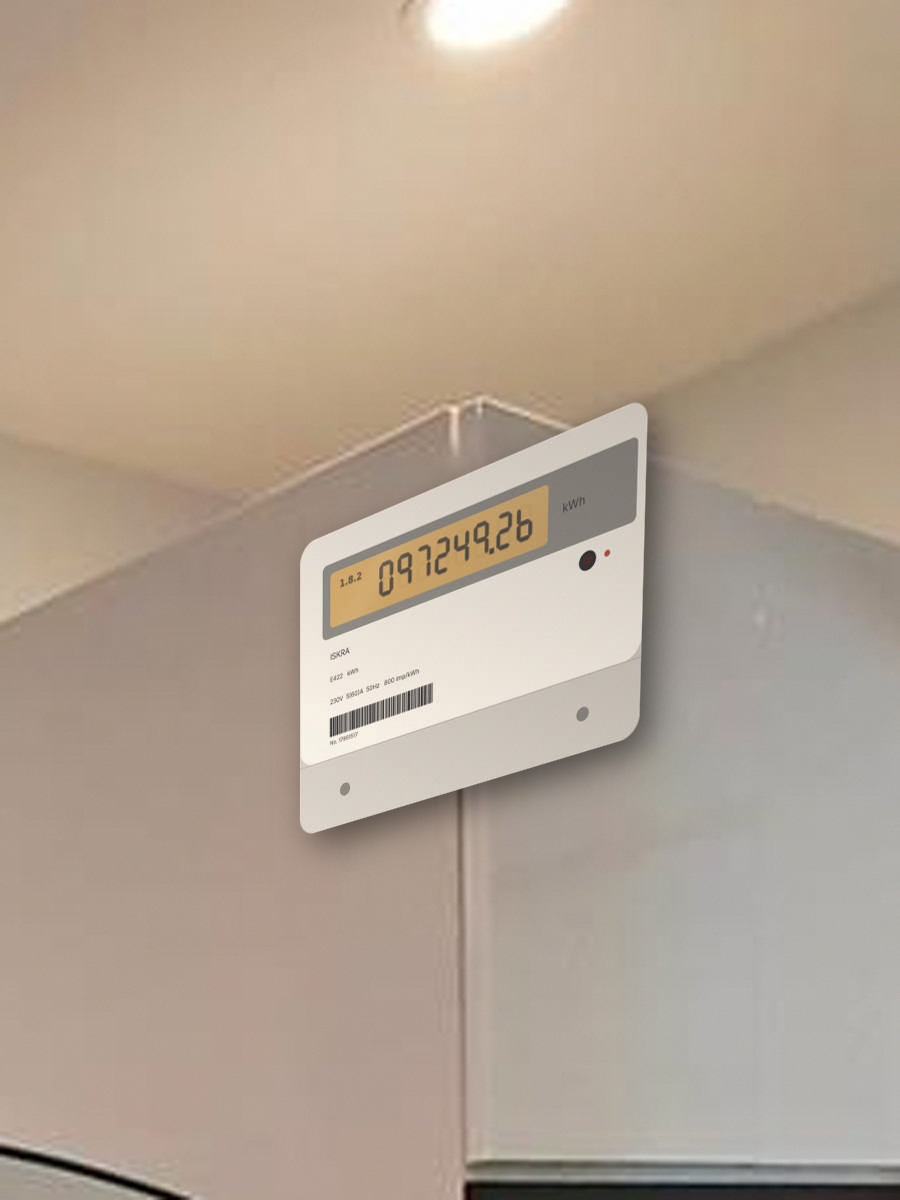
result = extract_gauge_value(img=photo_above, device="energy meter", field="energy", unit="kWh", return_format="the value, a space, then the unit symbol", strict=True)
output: 97249.26 kWh
